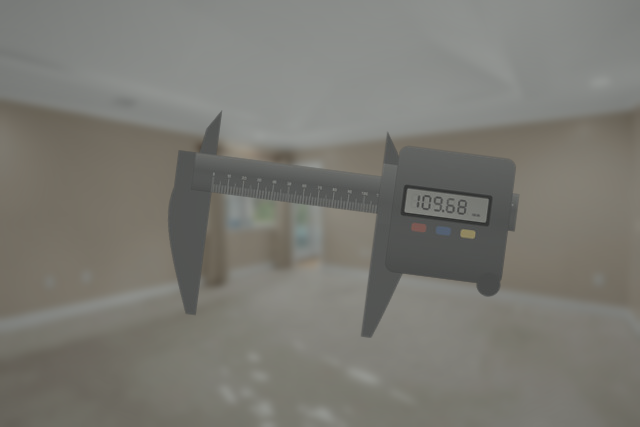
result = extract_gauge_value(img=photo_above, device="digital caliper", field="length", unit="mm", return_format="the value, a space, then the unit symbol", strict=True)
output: 109.68 mm
